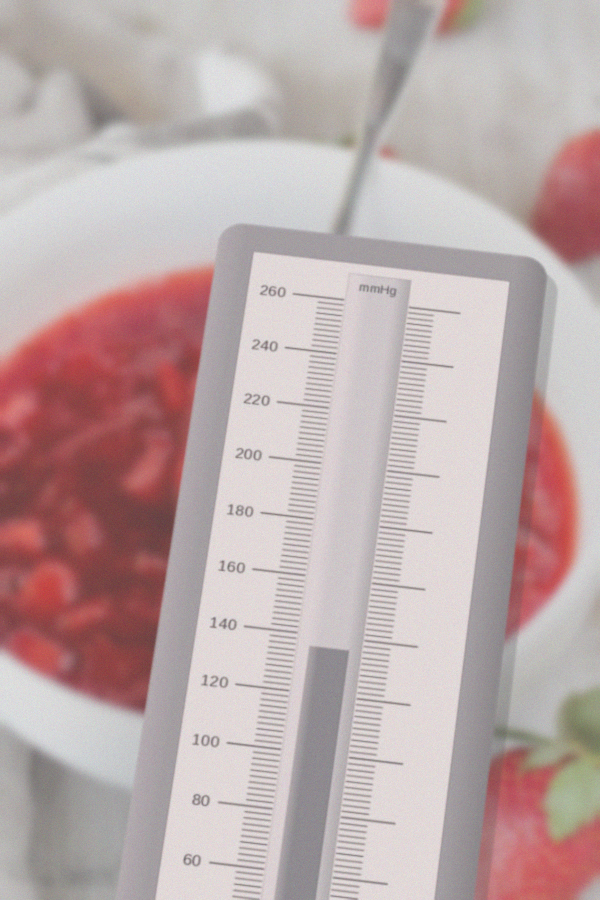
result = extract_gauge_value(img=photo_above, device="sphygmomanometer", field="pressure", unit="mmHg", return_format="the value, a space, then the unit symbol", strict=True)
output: 136 mmHg
